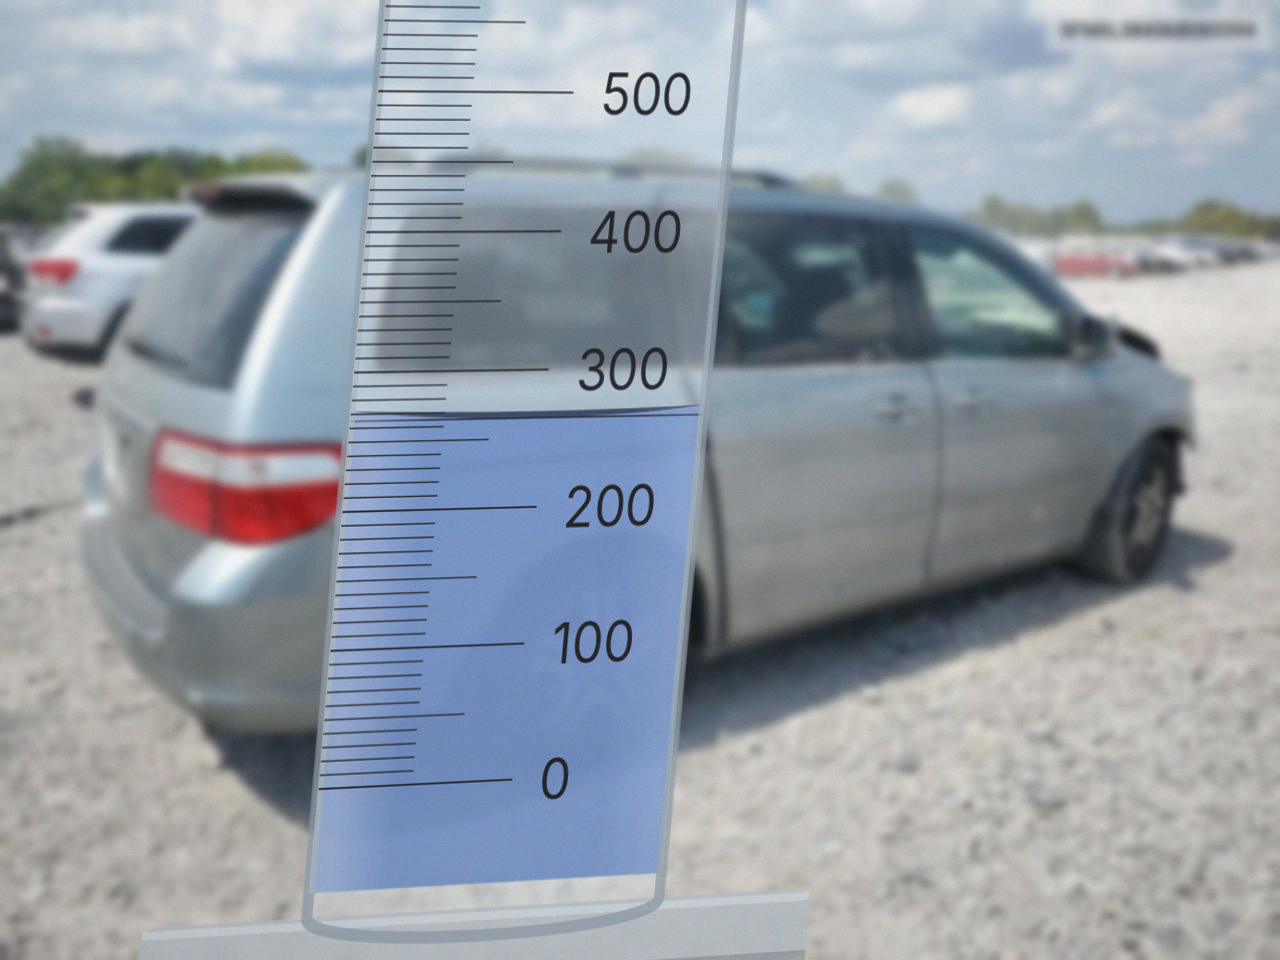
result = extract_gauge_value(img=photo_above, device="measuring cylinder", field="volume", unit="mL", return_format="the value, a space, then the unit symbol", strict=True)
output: 265 mL
